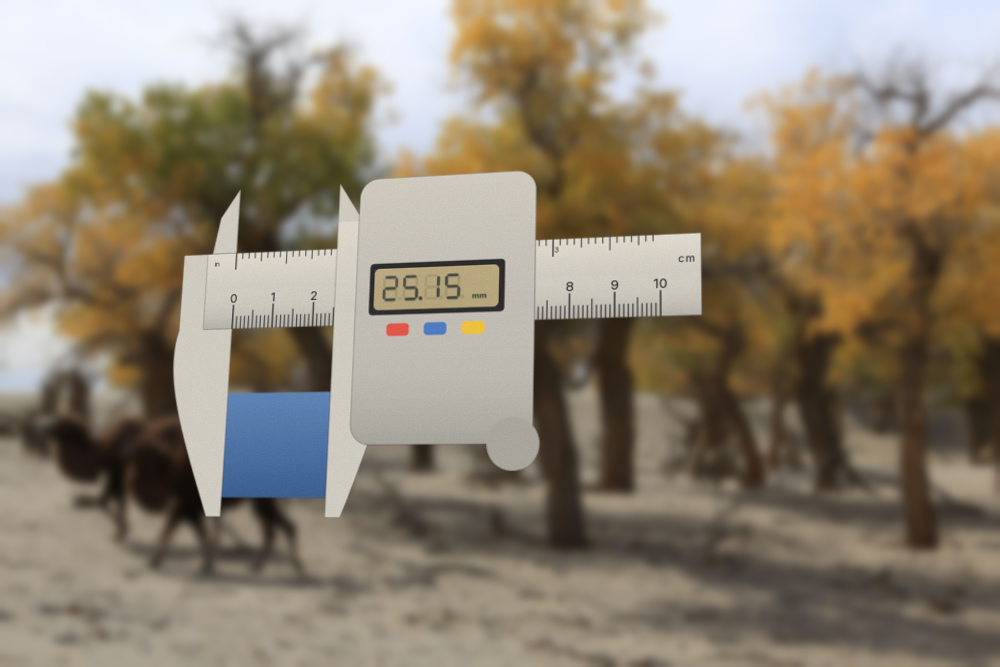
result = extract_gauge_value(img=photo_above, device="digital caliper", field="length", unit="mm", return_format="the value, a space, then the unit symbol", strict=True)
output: 25.15 mm
